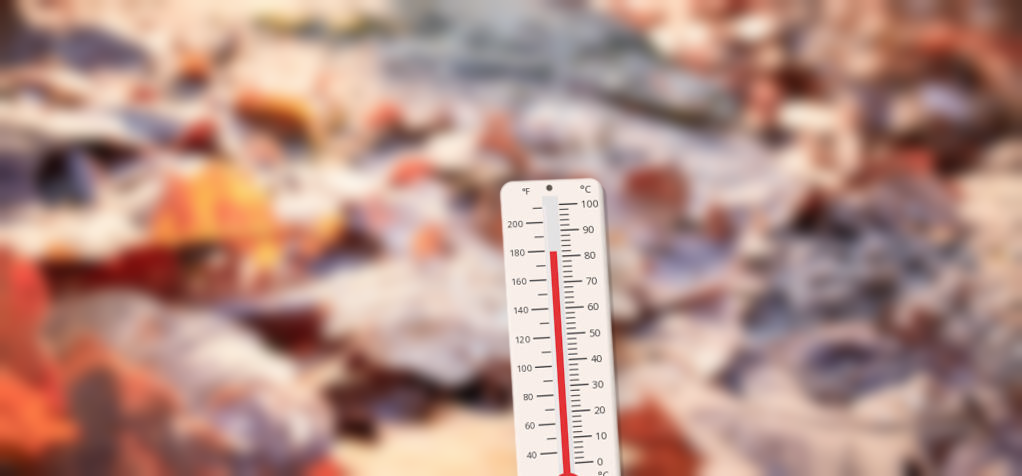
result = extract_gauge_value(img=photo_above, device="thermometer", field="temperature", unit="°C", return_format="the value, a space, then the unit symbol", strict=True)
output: 82 °C
